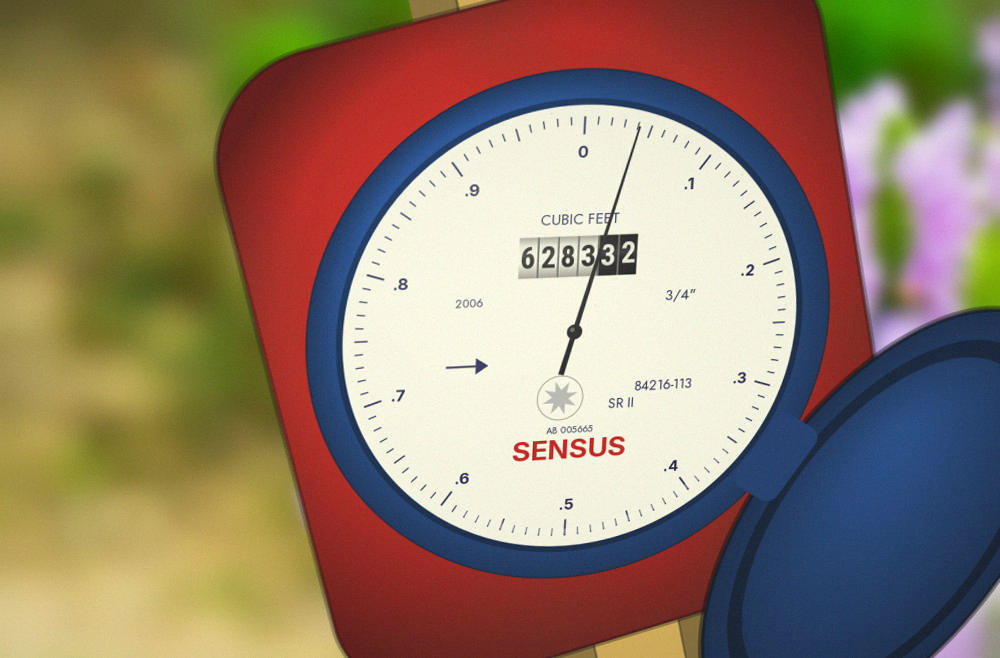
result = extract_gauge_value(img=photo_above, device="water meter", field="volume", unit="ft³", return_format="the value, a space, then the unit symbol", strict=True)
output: 628332.04 ft³
